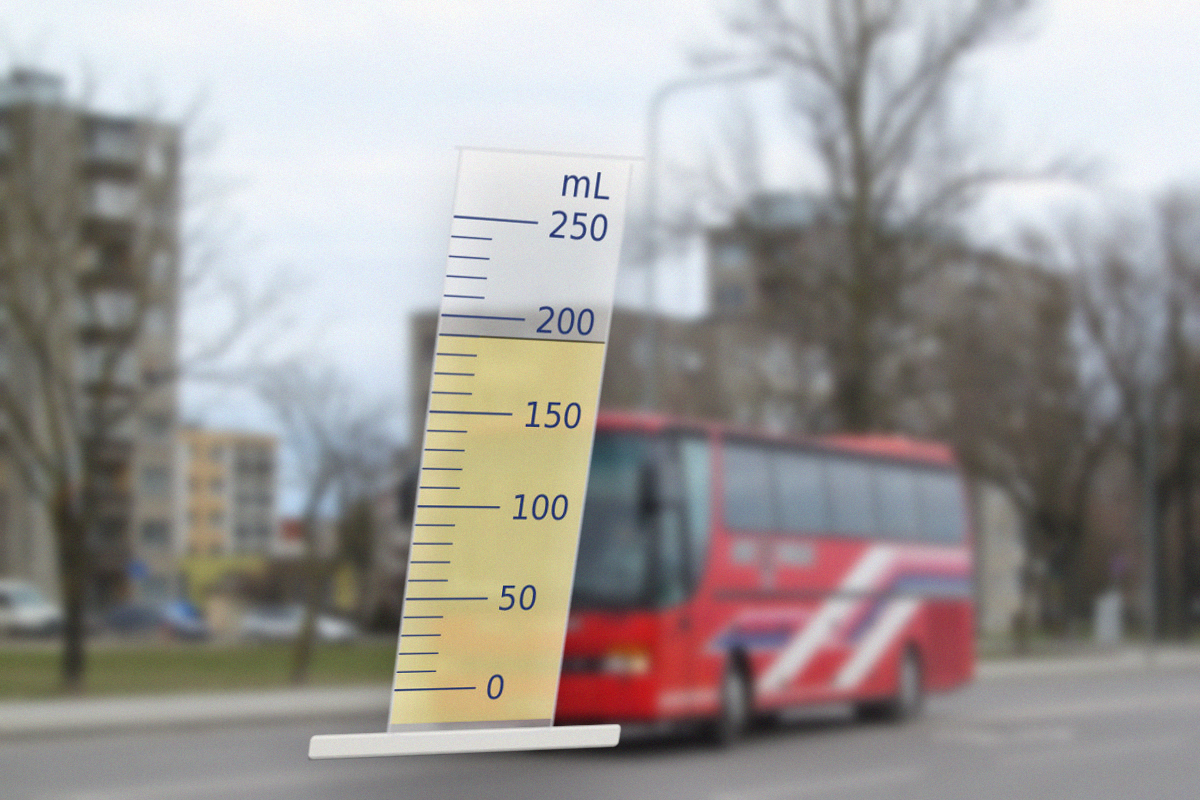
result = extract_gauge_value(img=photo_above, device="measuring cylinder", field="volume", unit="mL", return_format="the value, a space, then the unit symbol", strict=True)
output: 190 mL
